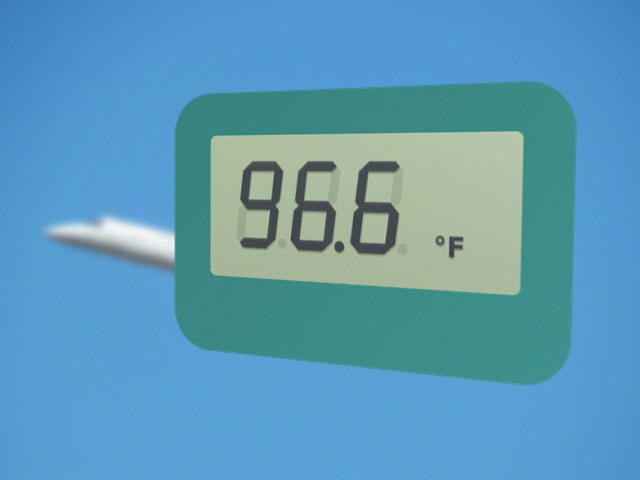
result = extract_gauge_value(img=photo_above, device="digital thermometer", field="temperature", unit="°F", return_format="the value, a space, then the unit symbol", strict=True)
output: 96.6 °F
